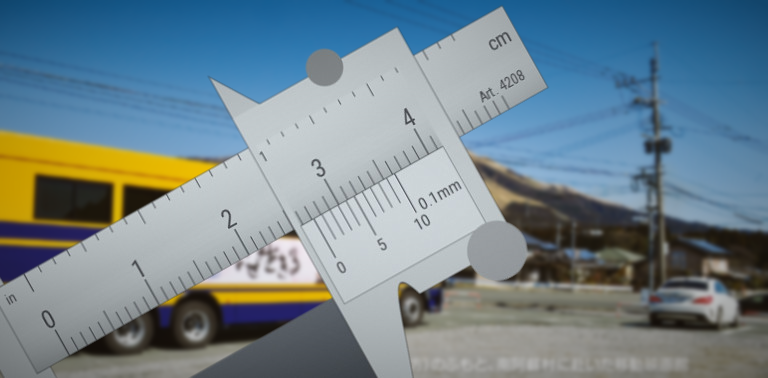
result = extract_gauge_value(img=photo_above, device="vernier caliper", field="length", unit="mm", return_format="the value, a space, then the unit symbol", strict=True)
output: 27.2 mm
